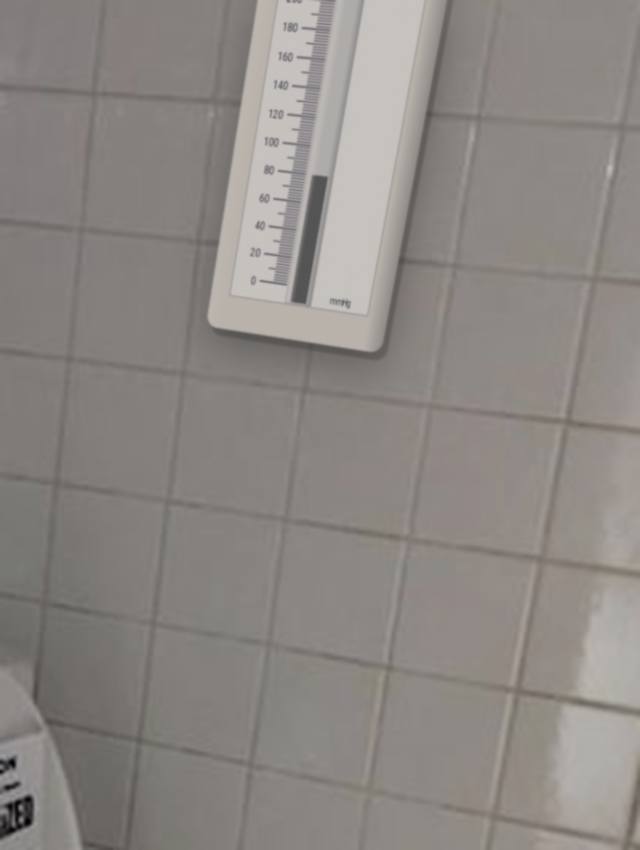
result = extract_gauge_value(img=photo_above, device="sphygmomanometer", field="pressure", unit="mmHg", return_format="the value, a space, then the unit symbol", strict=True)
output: 80 mmHg
